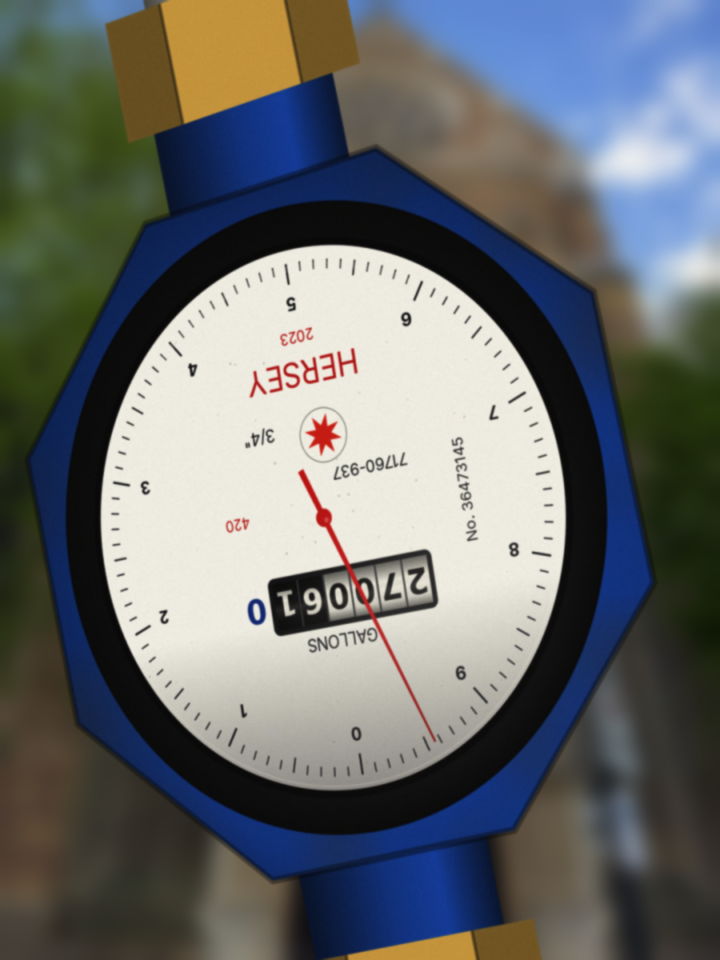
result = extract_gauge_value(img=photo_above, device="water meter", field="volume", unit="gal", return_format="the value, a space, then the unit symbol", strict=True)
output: 2700609.4 gal
